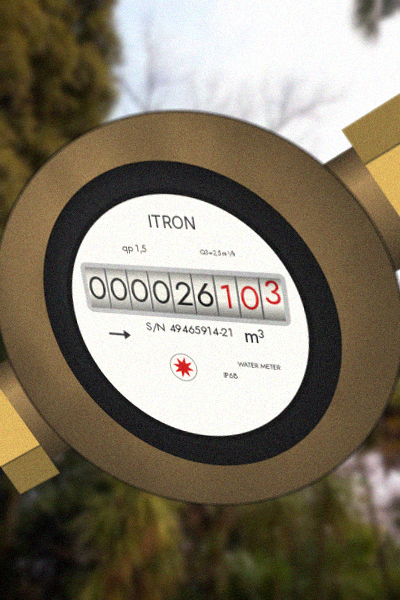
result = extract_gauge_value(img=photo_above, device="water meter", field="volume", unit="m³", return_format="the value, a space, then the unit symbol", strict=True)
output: 26.103 m³
